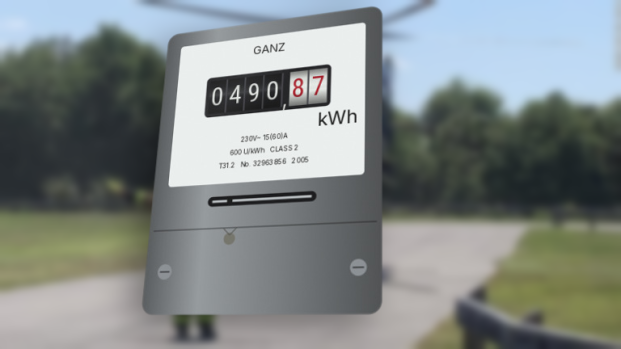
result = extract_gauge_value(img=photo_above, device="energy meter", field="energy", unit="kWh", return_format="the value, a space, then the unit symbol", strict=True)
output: 490.87 kWh
